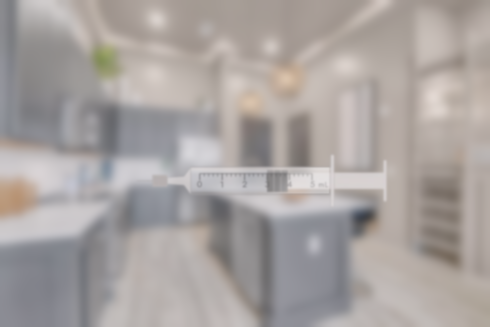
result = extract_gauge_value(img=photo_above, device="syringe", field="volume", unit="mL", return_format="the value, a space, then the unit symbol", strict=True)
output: 3 mL
